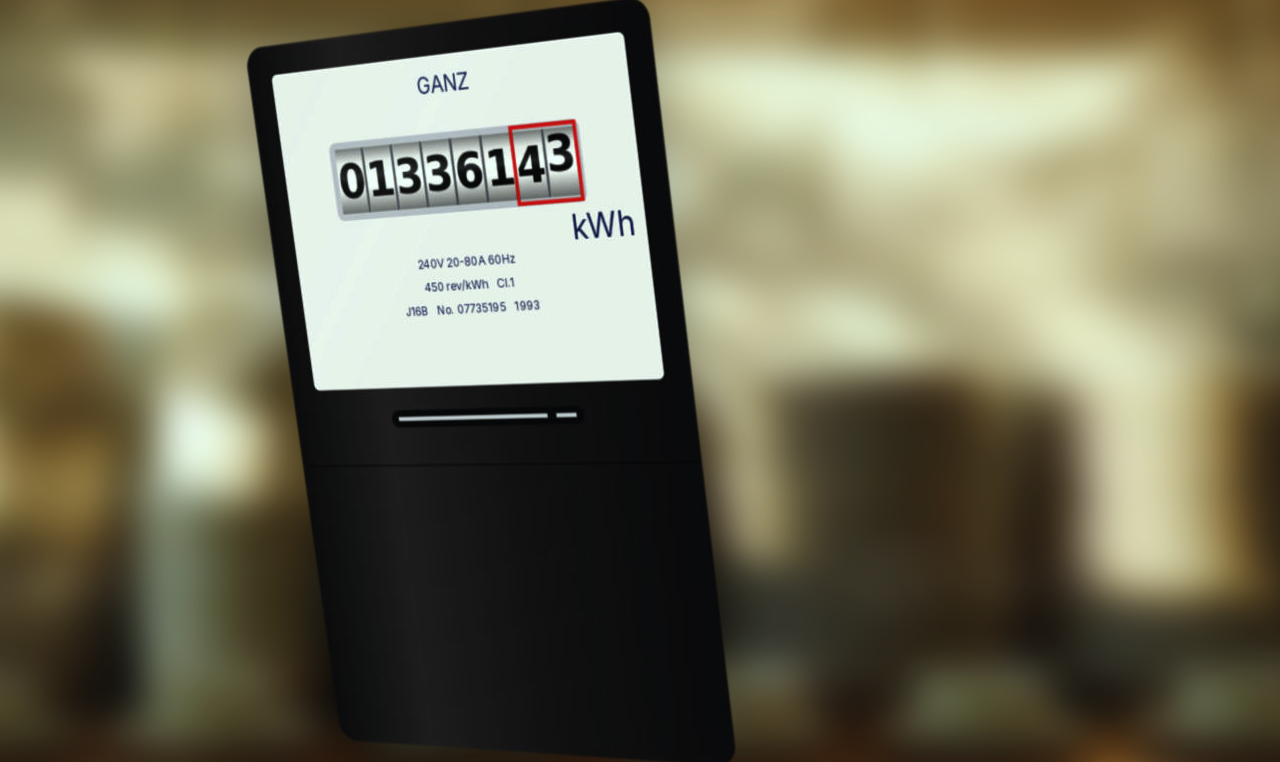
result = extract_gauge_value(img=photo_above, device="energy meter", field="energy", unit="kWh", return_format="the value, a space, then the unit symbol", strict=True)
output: 13361.43 kWh
